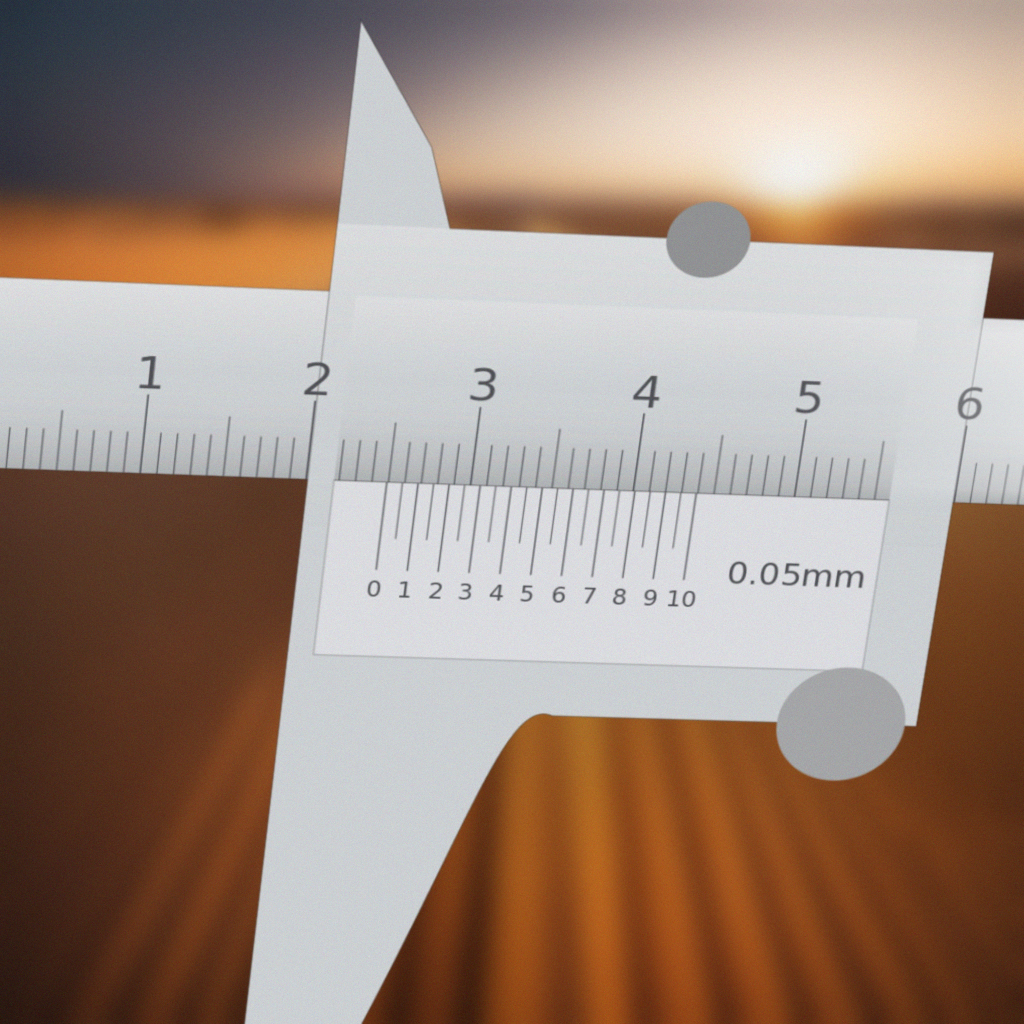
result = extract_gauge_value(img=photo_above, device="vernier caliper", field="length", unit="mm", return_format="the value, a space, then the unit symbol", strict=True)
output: 24.9 mm
